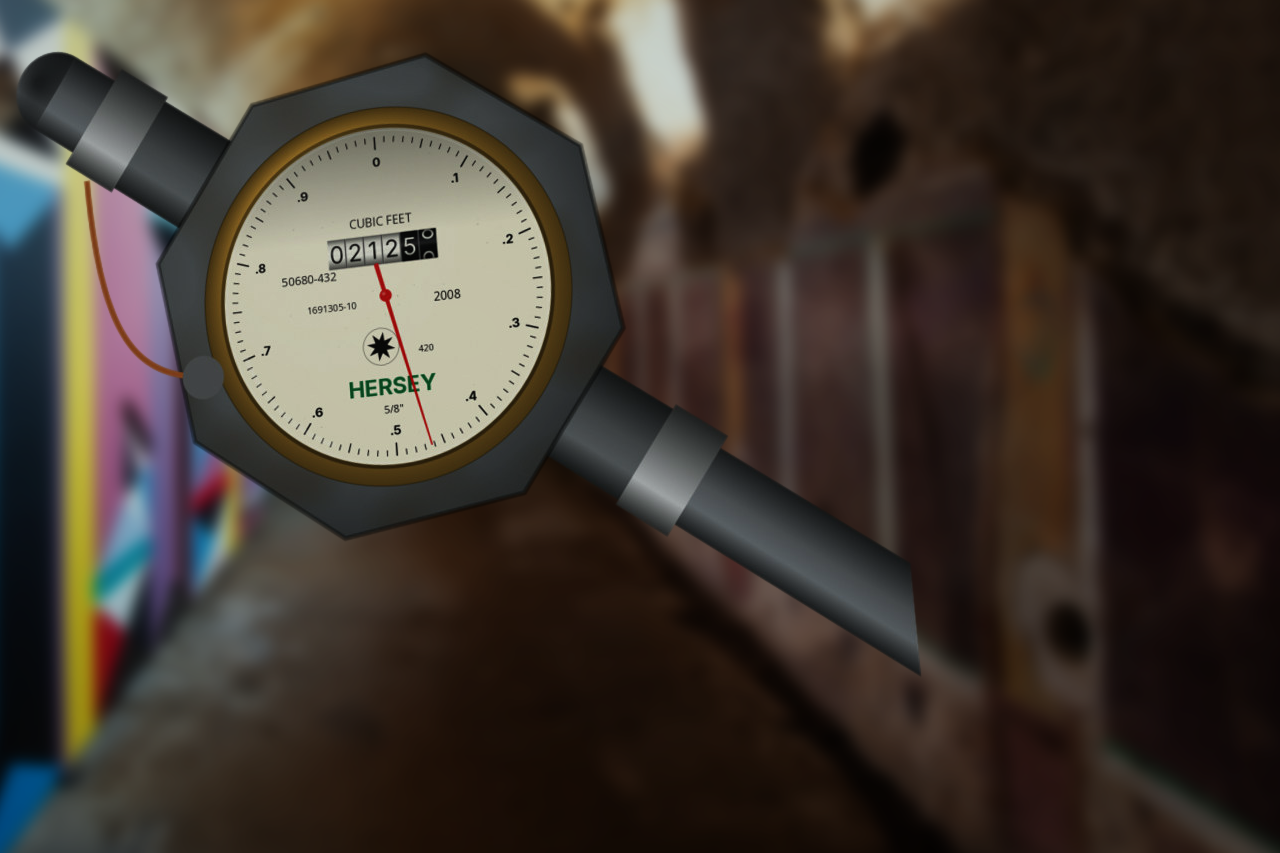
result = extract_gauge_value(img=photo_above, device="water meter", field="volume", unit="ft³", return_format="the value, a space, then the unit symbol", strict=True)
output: 21258.46 ft³
